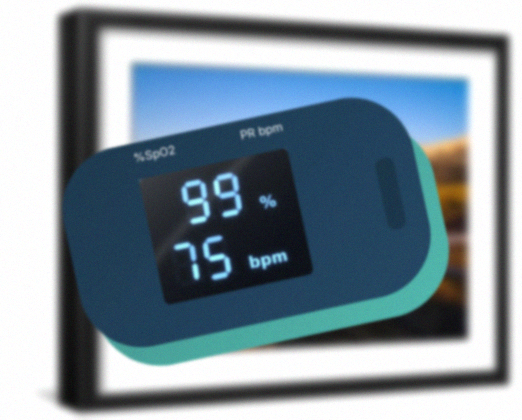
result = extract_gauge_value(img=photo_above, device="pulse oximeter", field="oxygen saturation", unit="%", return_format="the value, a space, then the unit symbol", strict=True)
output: 99 %
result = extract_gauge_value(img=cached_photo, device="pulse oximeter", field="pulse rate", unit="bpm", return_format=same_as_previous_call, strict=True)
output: 75 bpm
